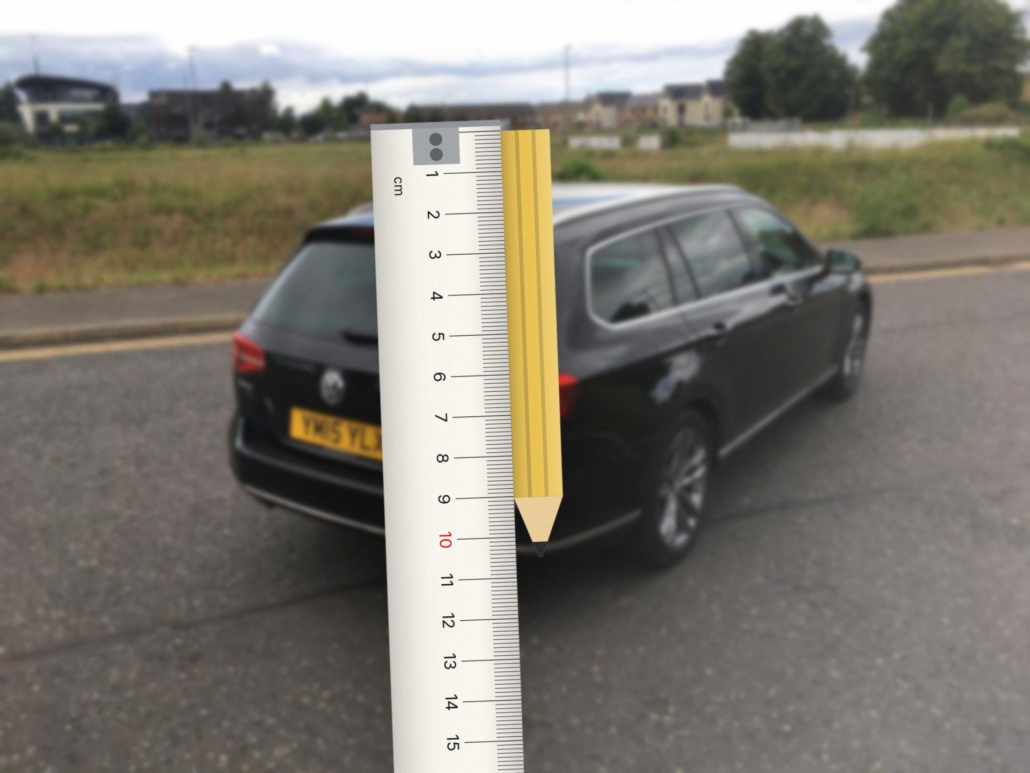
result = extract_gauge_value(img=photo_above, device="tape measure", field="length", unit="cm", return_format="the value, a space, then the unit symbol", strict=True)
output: 10.5 cm
